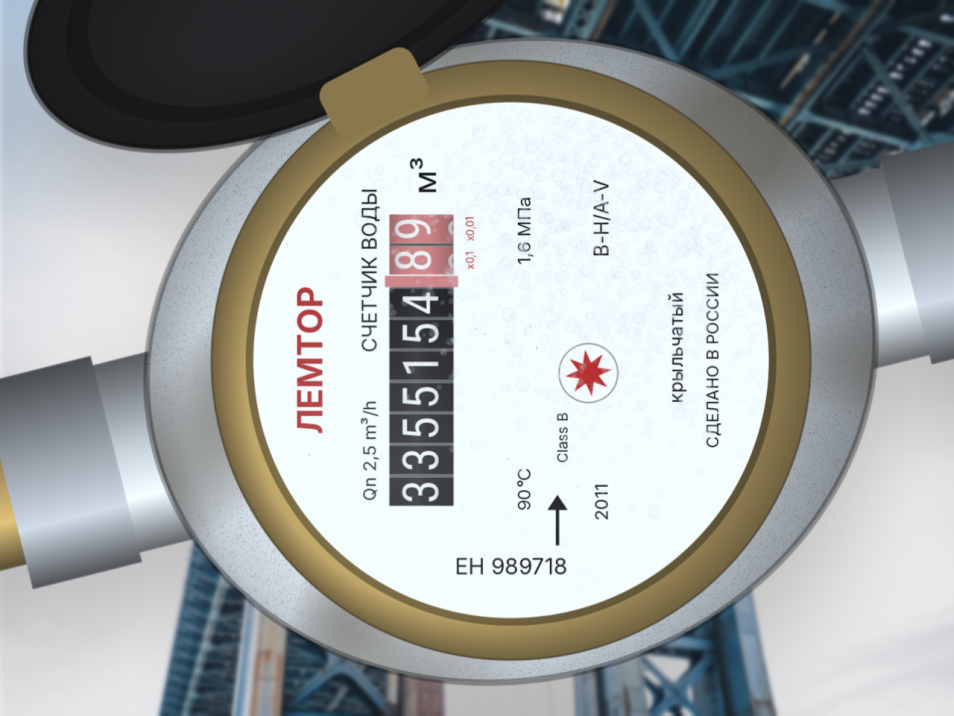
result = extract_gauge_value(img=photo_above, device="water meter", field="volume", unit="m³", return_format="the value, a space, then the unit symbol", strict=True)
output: 3355154.89 m³
